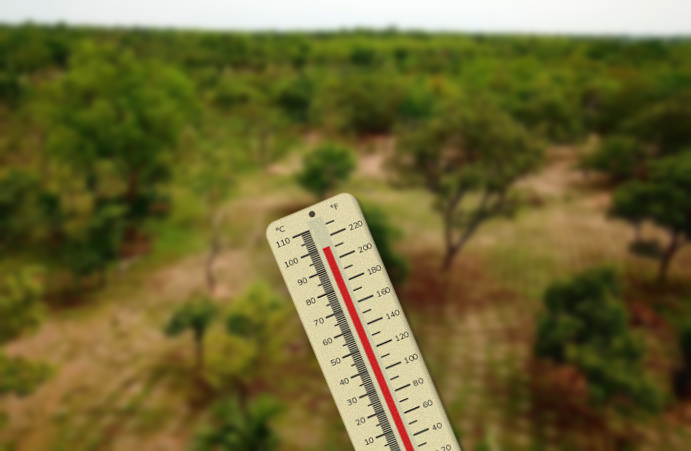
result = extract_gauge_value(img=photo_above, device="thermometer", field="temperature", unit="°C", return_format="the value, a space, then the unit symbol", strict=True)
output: 100 °C
